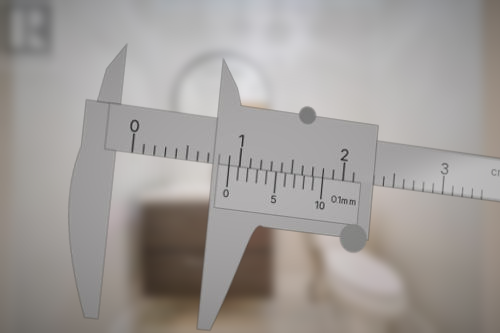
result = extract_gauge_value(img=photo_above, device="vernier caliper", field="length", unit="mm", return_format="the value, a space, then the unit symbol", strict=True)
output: 9.0 mm
